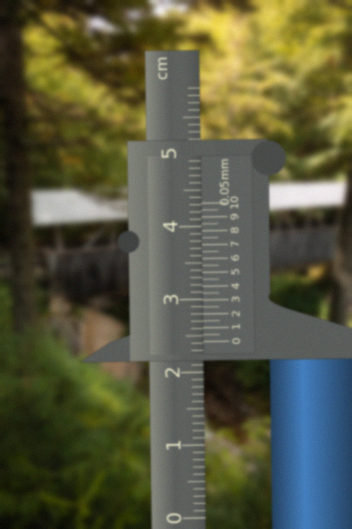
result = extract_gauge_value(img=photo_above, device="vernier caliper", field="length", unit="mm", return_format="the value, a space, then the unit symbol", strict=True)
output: 24.2 mm
